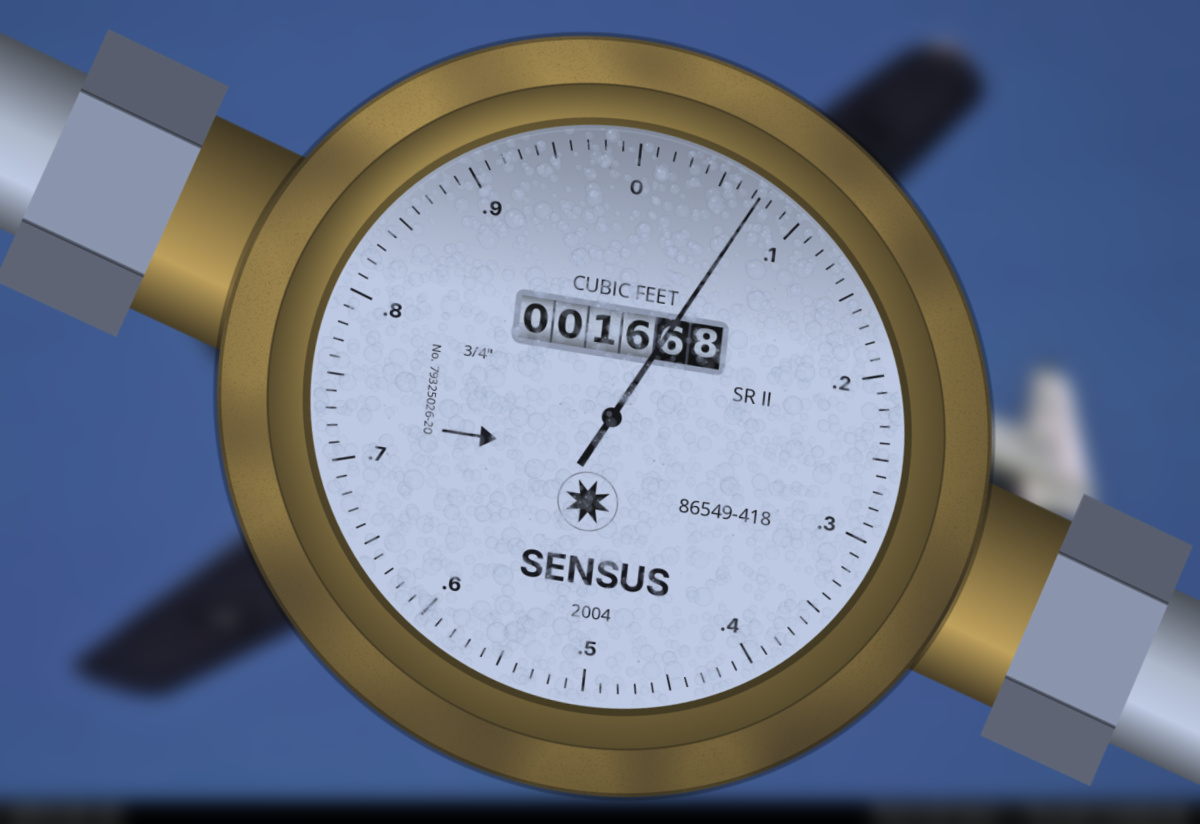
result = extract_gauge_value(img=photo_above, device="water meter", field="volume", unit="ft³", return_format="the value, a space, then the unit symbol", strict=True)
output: 1668.07 ft³
